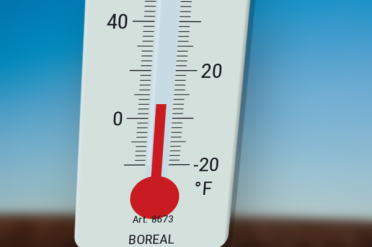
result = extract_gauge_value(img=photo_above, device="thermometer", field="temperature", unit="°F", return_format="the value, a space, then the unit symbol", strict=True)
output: 6 °F
